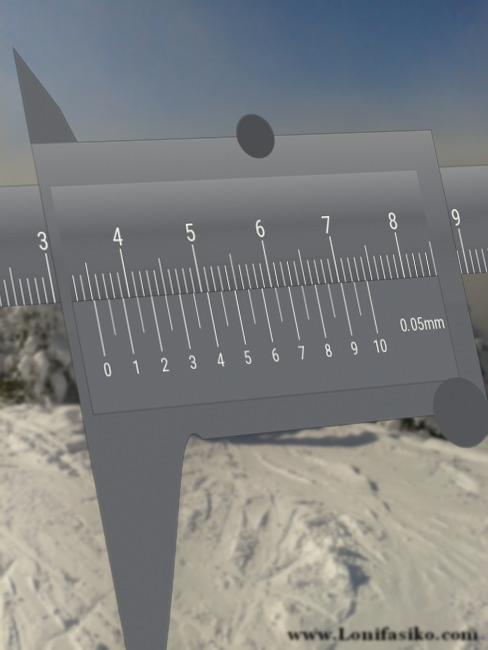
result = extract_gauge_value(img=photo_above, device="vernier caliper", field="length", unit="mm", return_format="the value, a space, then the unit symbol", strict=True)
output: 35.2 mm
